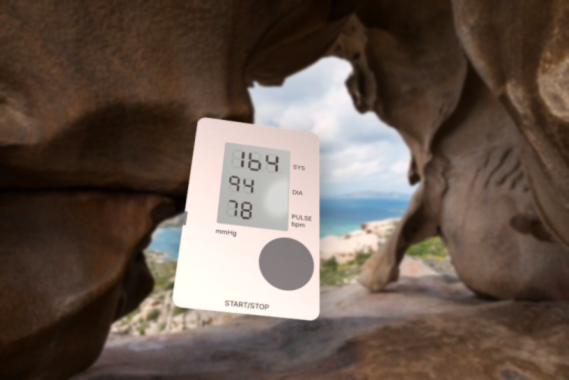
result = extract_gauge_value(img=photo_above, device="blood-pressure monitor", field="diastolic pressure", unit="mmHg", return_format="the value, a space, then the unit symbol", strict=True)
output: 94 mmHg
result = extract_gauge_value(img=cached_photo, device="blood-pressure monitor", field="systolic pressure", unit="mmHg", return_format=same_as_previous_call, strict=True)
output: 164 mmHg
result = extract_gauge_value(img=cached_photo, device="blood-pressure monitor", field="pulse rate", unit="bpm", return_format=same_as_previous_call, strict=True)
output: 78 bpm
